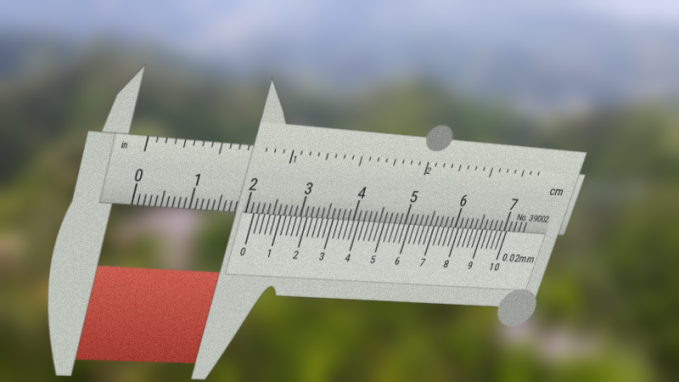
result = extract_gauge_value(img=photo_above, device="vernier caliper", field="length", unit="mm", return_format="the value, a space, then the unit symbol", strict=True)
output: 21.5 mm
